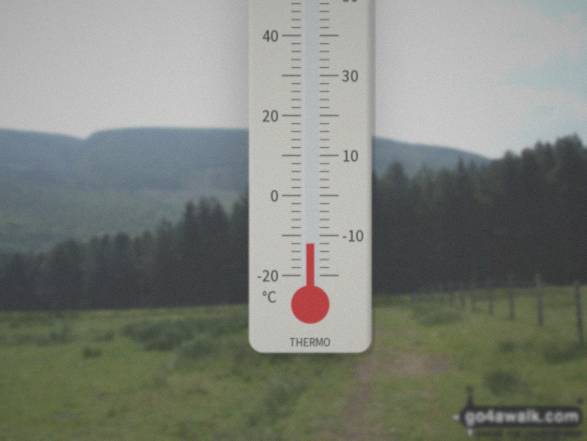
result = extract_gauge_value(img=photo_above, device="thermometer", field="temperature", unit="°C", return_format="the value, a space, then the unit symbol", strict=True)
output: -12 °C
